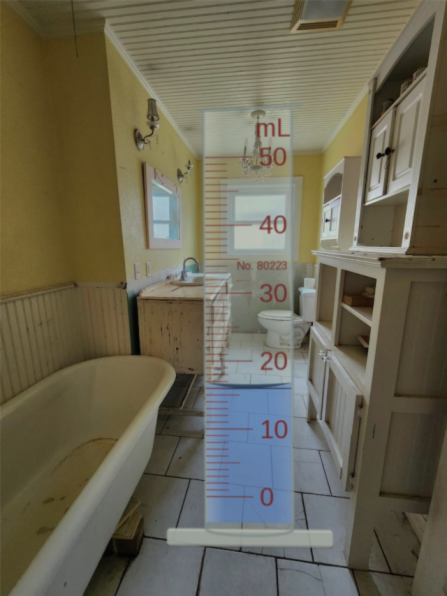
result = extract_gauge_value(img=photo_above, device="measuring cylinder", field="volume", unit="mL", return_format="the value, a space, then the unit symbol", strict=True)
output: 16 mL
